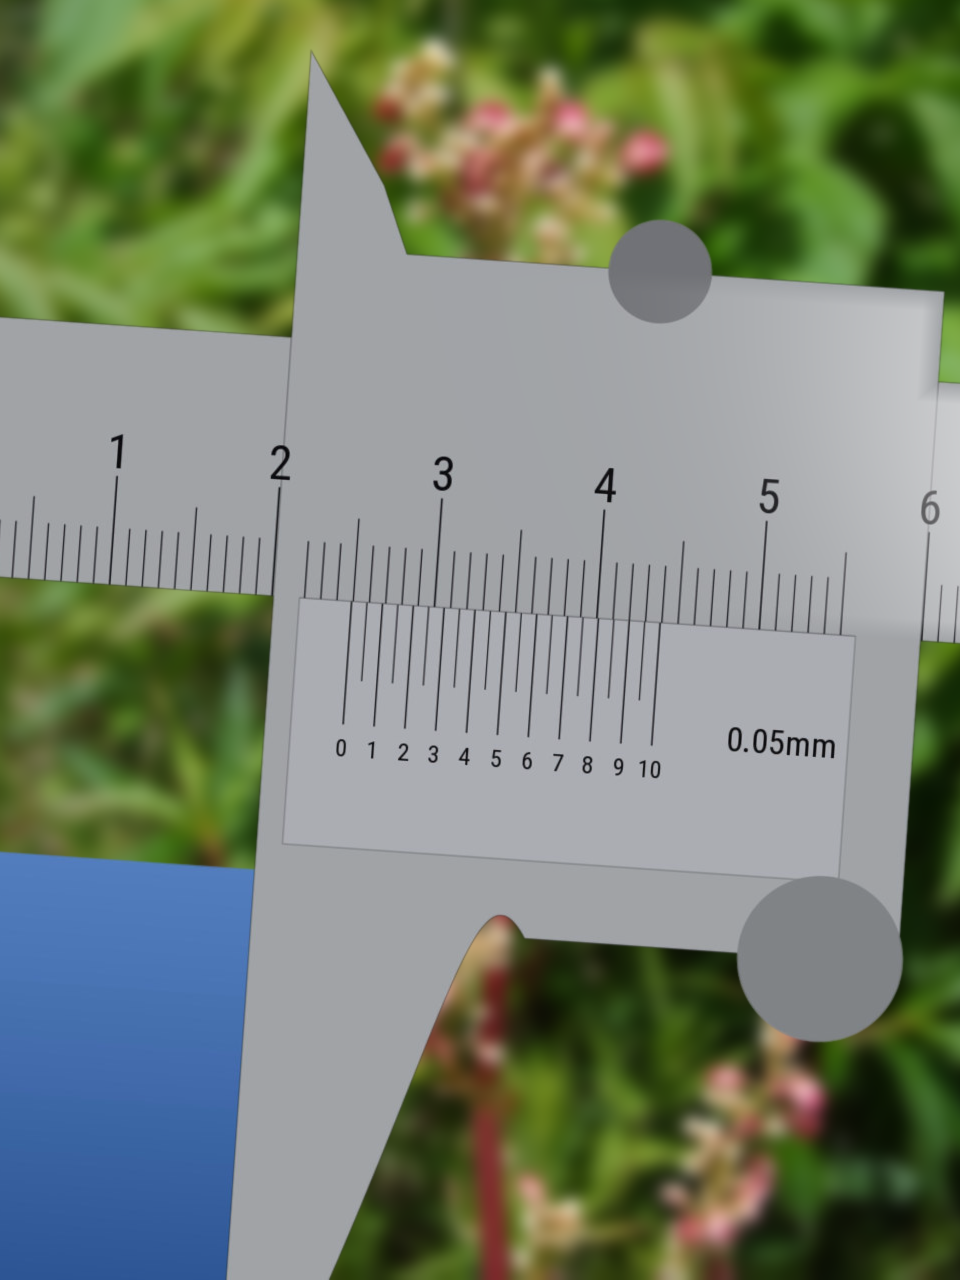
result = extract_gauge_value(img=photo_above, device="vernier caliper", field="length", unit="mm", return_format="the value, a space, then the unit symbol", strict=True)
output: 24.9 mm
